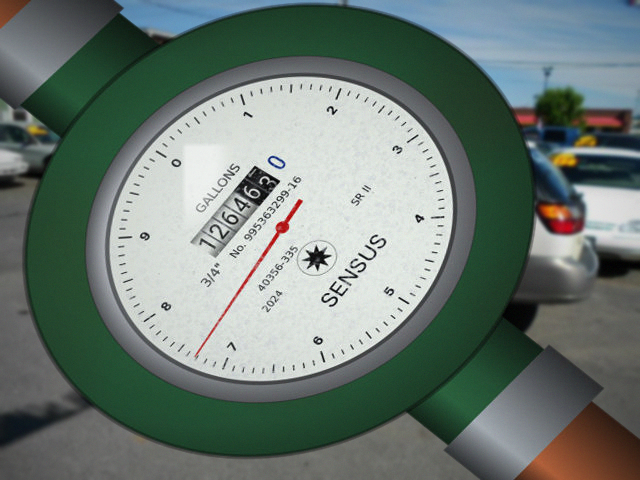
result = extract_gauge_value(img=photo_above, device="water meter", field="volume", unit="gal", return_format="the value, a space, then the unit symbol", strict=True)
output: 1264627.3 gal
